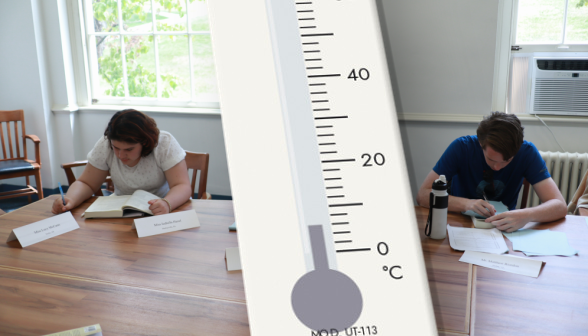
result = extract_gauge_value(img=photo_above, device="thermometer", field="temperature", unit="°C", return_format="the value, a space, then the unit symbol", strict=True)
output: 6 °C
